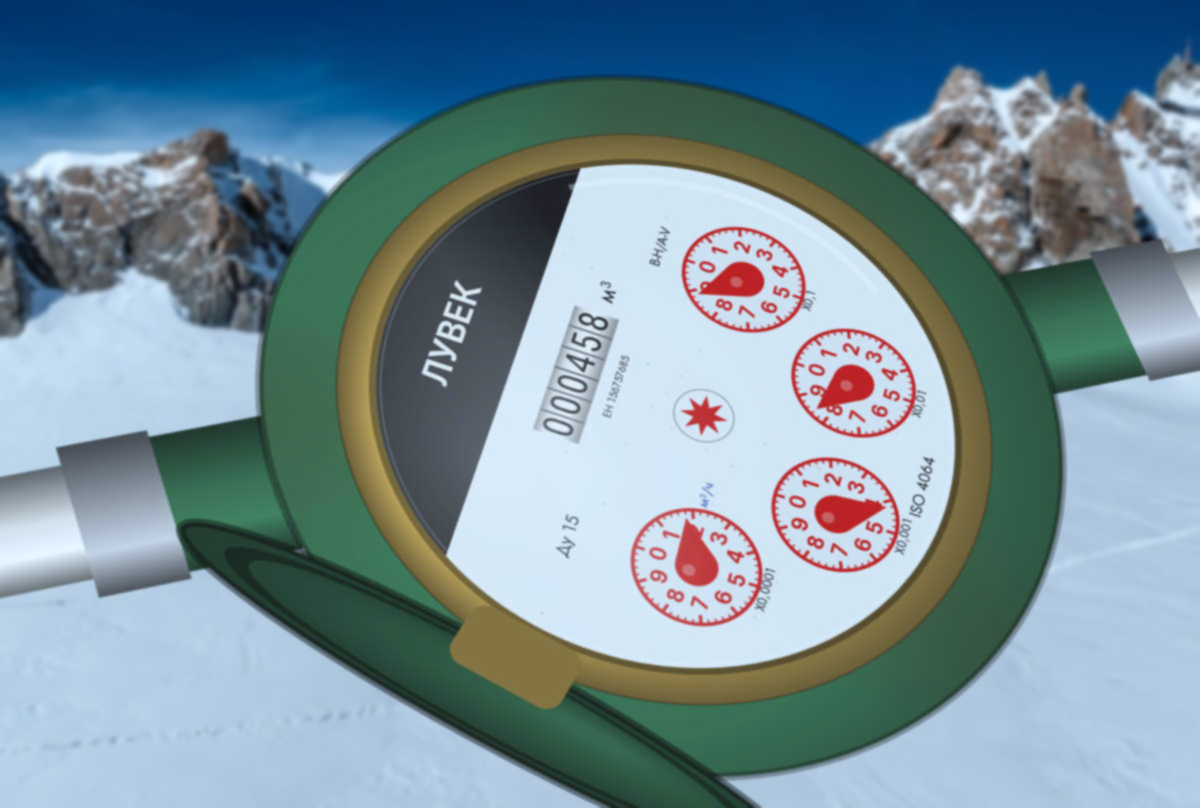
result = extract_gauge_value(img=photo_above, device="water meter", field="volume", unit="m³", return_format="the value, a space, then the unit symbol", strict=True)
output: 458.8841 m³
